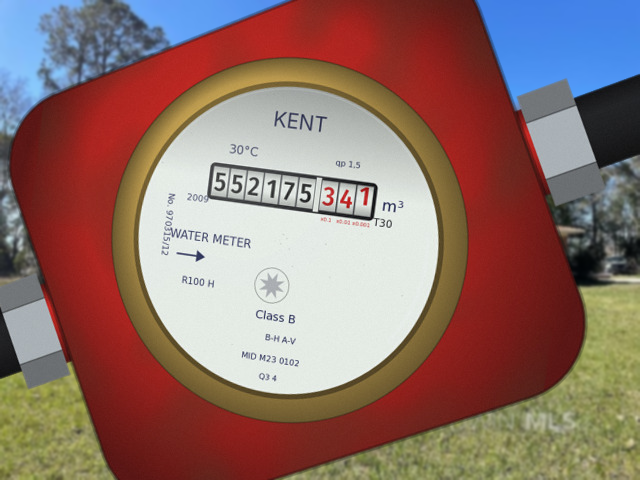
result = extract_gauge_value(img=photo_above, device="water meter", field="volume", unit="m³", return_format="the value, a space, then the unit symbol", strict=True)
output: 552175.341 m³
